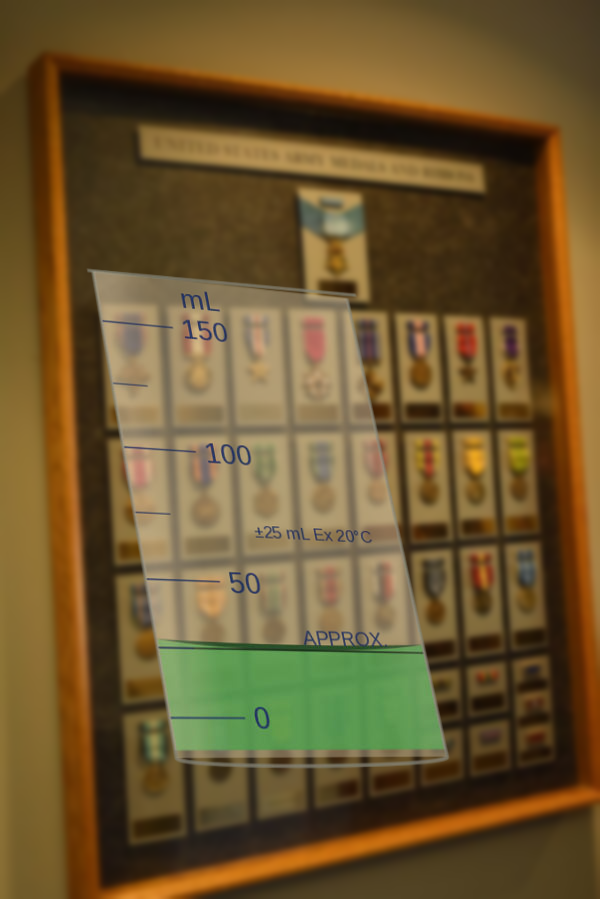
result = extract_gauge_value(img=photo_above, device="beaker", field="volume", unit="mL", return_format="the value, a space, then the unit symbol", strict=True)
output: 25 mL
